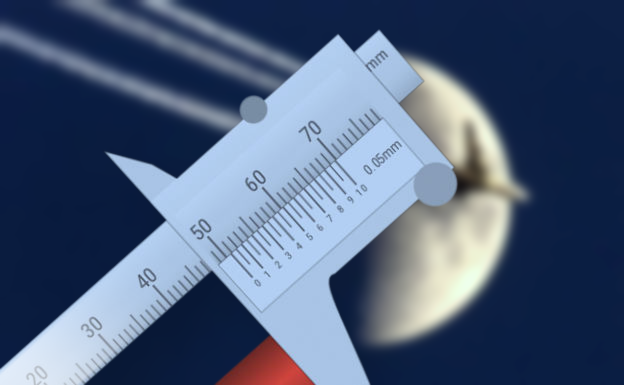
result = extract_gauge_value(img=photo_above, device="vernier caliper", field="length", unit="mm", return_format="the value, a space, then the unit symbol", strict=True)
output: 50.8 mm
